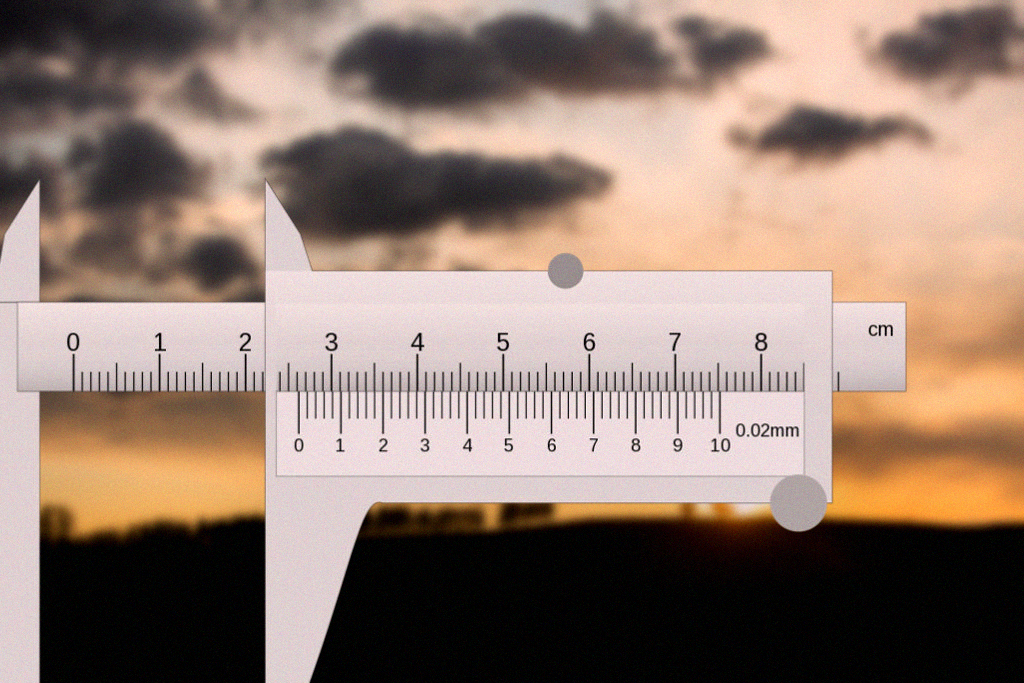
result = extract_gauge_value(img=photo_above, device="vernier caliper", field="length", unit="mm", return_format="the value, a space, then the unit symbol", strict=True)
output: 26.2 mm
